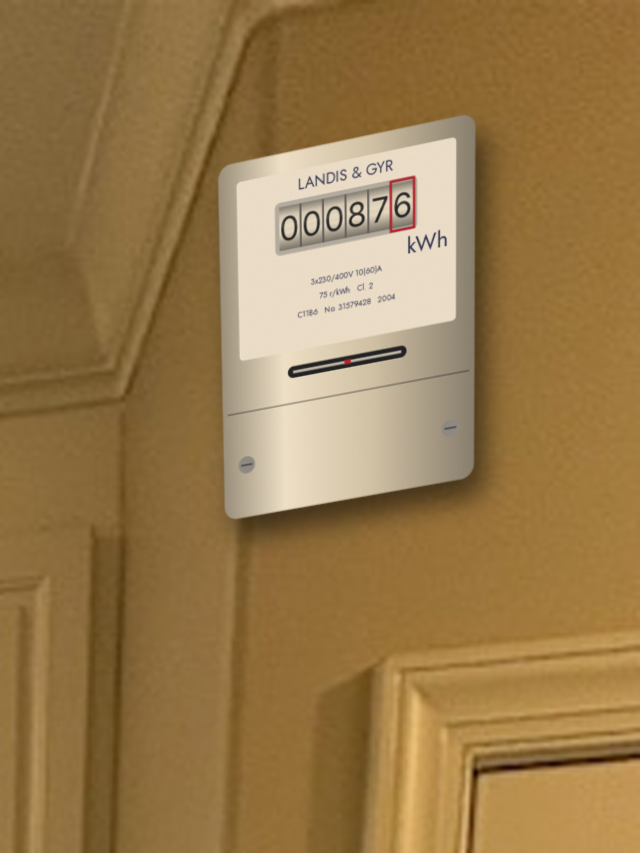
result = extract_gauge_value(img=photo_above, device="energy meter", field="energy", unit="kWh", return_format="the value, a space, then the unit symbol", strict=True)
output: 87.6 kWh
